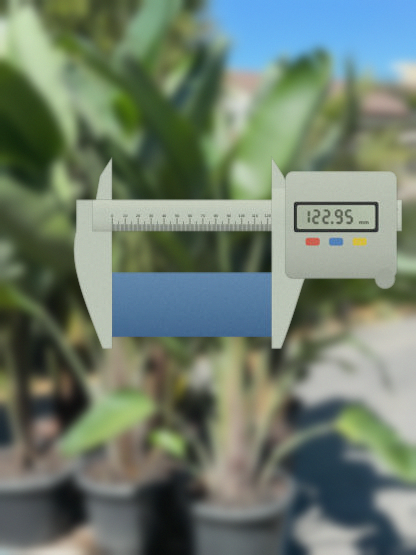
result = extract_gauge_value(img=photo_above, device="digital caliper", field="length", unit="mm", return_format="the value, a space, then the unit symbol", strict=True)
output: 122.95 mm
